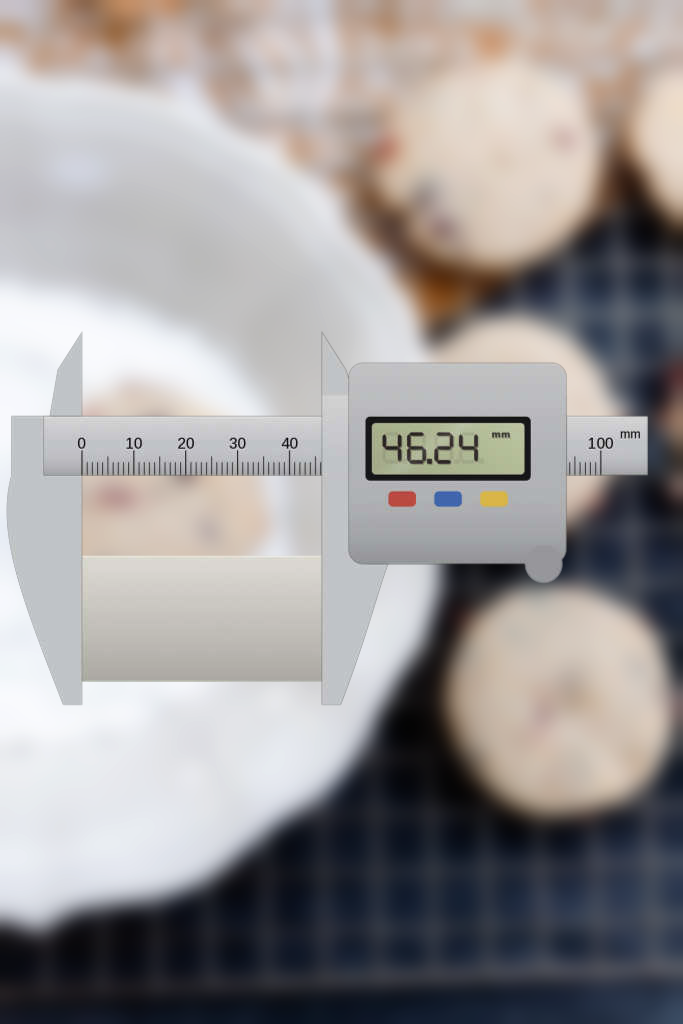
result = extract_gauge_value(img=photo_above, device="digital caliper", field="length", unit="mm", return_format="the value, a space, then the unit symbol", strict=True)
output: 46.24 mm
